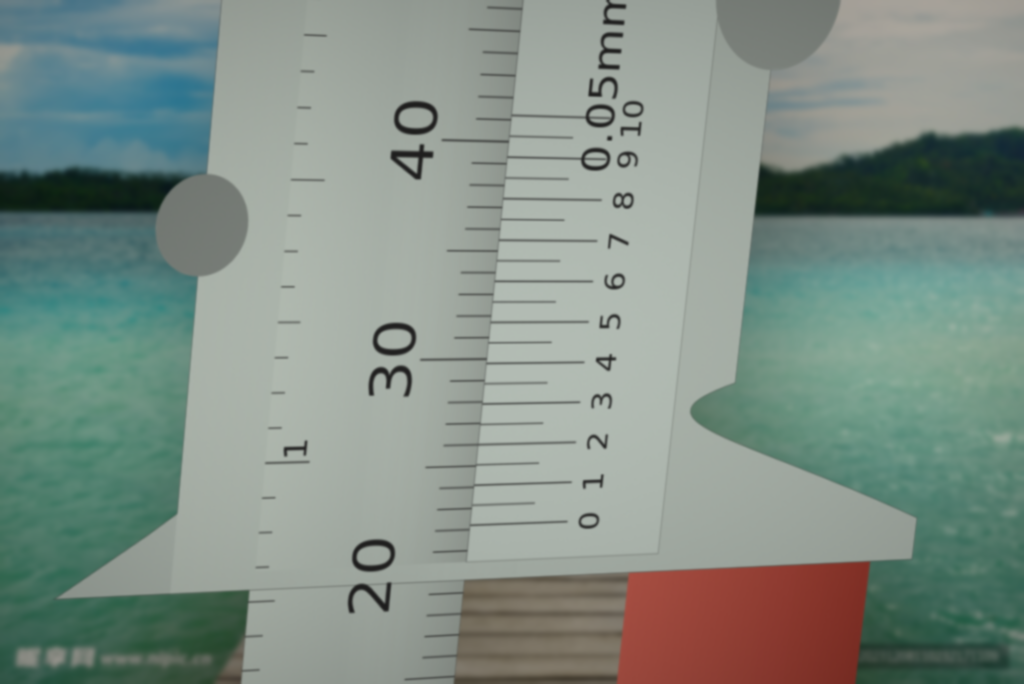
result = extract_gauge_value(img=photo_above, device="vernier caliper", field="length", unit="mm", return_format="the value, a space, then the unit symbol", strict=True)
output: 22.2 mm
